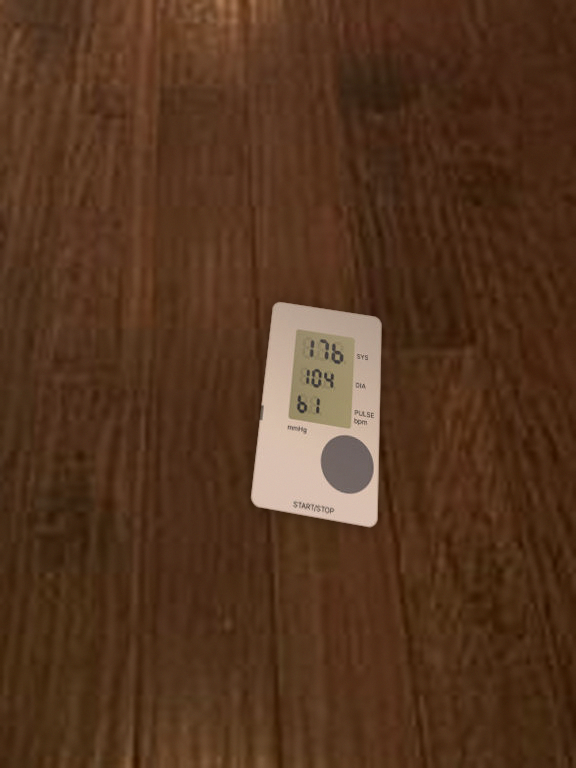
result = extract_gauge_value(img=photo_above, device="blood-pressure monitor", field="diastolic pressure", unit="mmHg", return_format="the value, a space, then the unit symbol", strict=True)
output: 104 mmHg
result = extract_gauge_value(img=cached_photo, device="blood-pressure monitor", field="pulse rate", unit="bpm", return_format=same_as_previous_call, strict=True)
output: 61 bpm
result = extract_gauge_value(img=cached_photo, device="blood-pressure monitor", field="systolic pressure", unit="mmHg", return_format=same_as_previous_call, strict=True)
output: 176 mmHg
